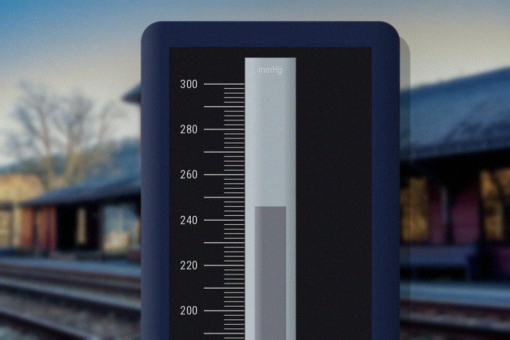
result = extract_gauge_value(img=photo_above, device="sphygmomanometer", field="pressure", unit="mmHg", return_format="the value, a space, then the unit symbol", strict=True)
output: 246 mmHg
